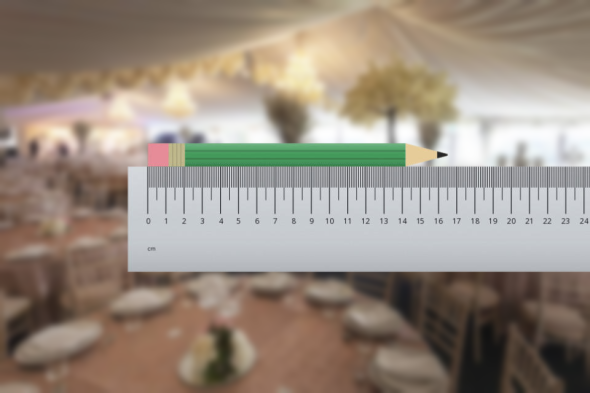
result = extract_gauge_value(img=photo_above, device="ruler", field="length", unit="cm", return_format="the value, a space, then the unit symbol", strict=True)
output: 16.5 cm
